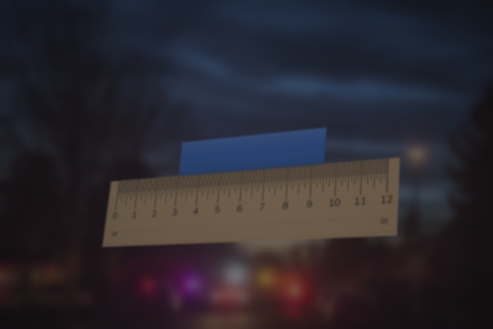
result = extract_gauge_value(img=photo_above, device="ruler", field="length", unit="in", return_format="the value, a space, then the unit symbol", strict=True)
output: 6.5 in
